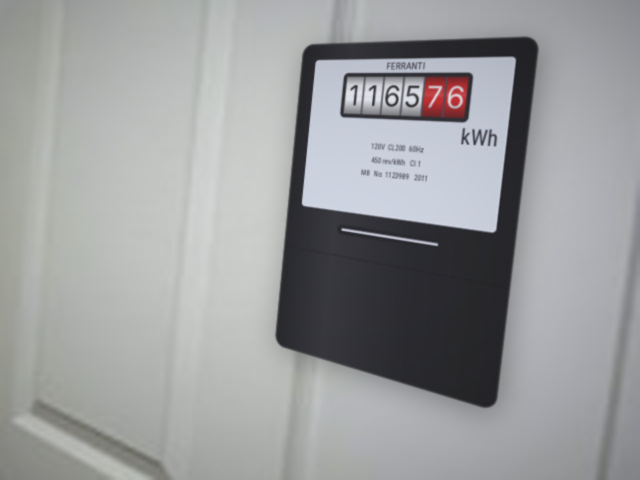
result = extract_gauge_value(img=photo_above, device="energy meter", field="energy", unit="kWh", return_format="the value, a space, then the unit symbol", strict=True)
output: 1165.76 kWh
